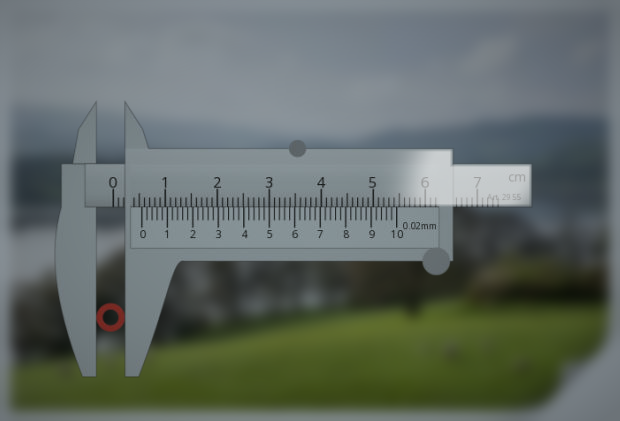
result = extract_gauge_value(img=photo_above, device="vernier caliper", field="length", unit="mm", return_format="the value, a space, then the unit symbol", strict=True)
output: 5.5 mm
